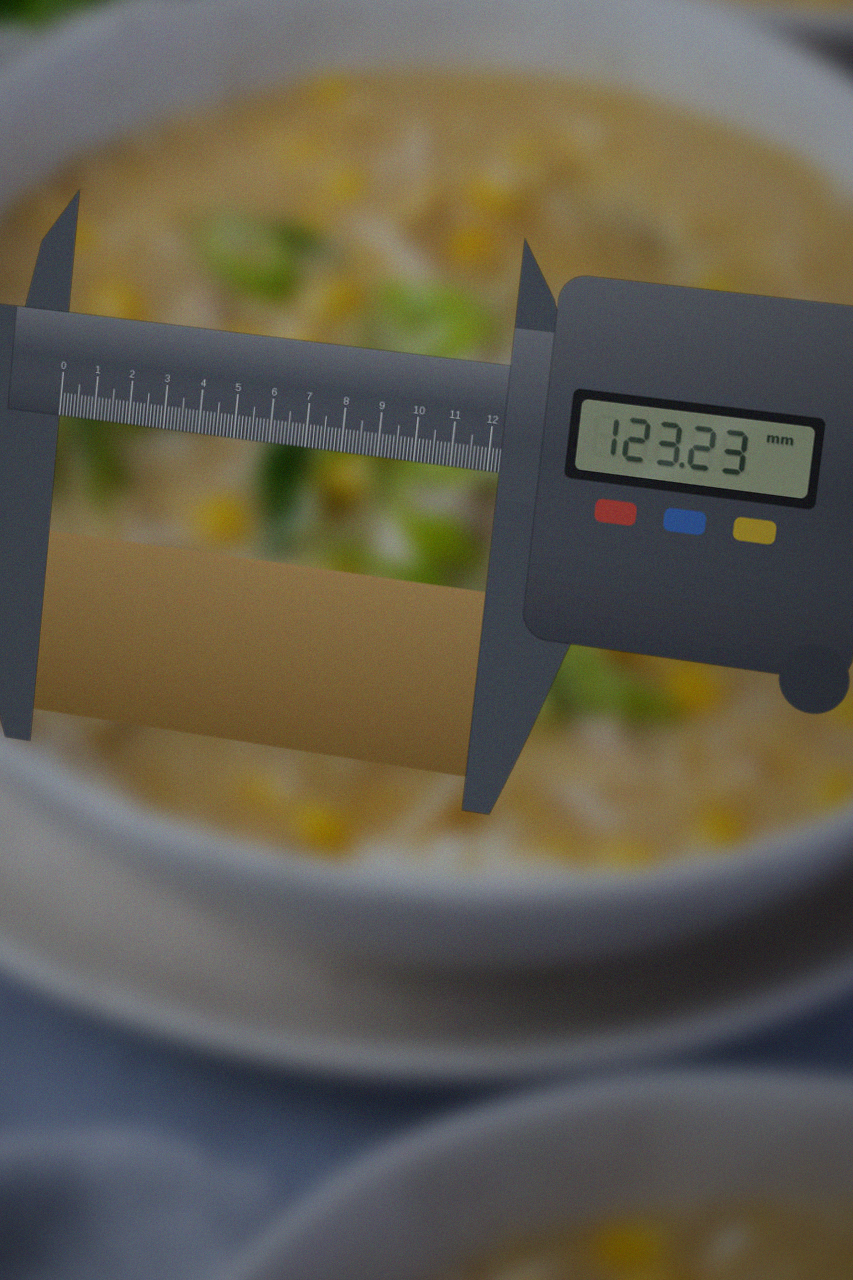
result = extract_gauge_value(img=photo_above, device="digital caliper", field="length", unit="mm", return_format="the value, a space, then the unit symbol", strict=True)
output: 123.23 mm
